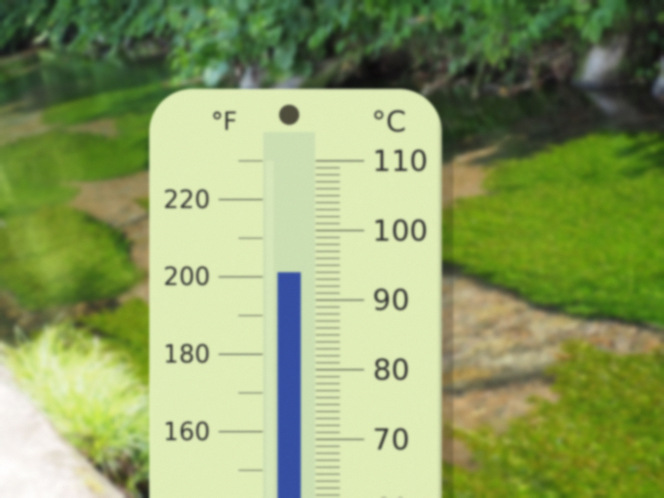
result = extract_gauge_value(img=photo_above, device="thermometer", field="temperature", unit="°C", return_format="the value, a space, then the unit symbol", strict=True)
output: 94 °C
